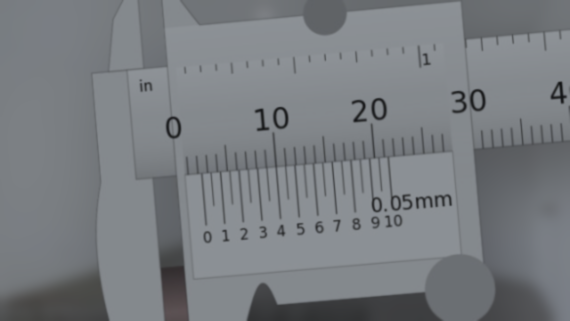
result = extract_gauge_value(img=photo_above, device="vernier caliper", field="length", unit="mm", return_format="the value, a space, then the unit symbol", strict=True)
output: 2.4 mm
